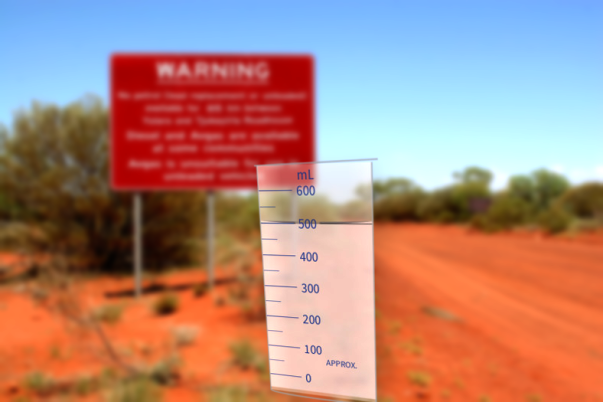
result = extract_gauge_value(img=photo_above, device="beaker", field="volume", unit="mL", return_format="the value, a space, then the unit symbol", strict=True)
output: 500 mL
